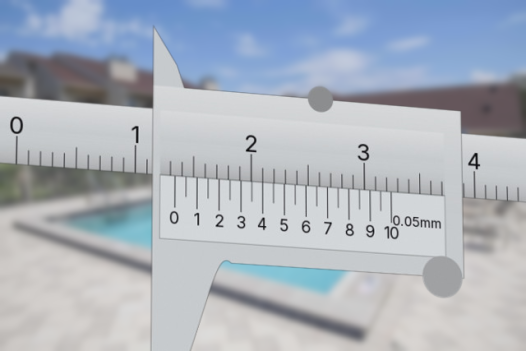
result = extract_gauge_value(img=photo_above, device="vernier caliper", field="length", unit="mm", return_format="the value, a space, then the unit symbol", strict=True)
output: 13.4 mm
